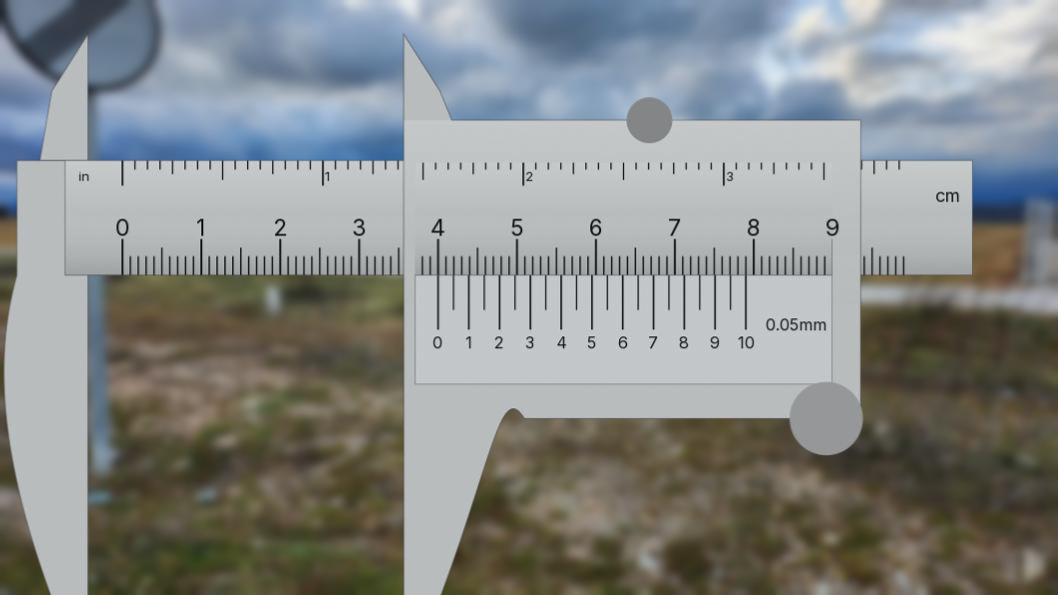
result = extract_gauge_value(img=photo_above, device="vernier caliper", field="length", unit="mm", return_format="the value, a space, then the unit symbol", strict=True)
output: 40.0 mm
